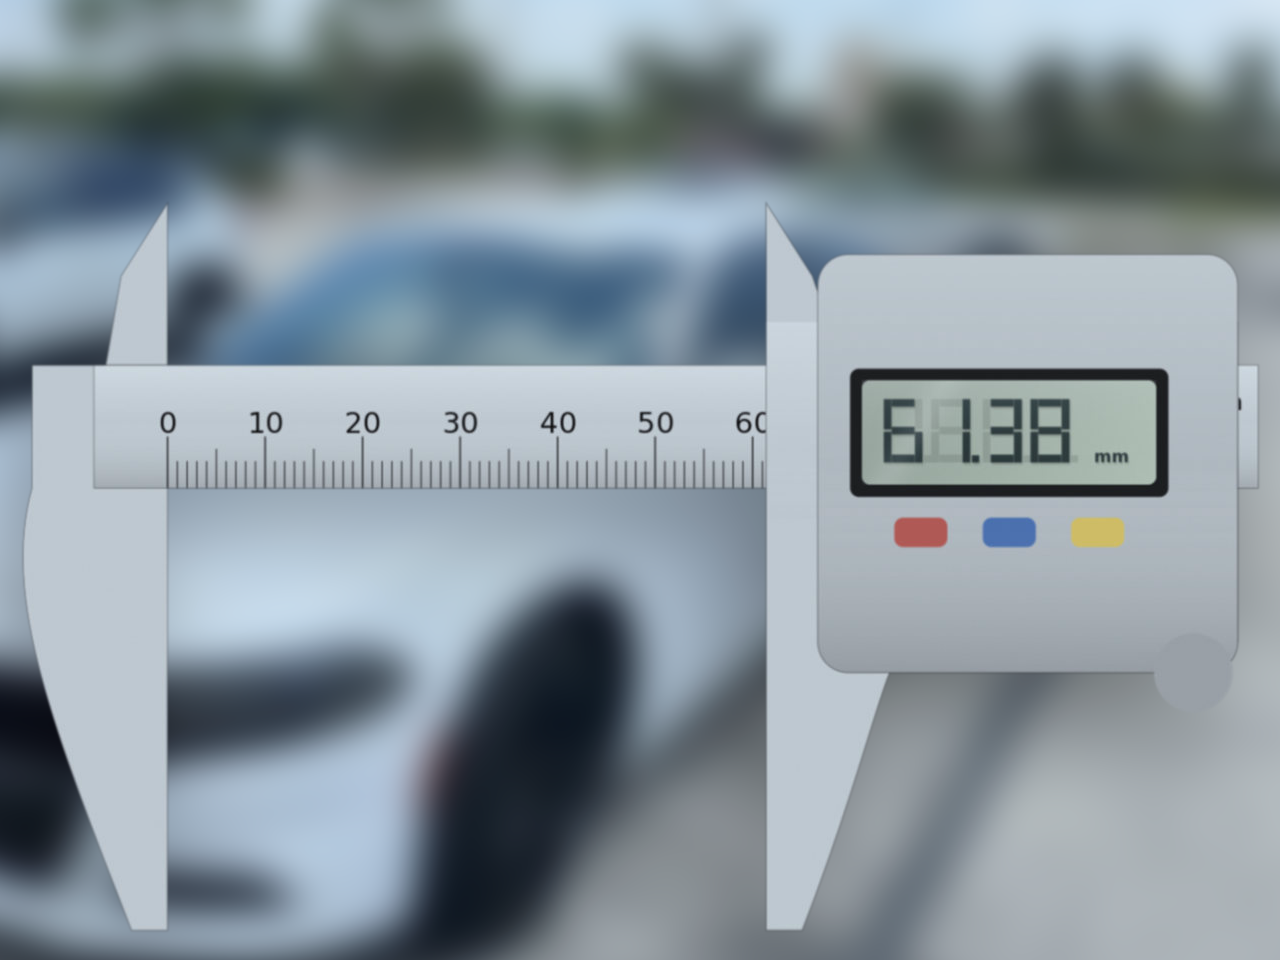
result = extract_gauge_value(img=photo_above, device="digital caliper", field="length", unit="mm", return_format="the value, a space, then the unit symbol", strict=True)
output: 61.38 mm
